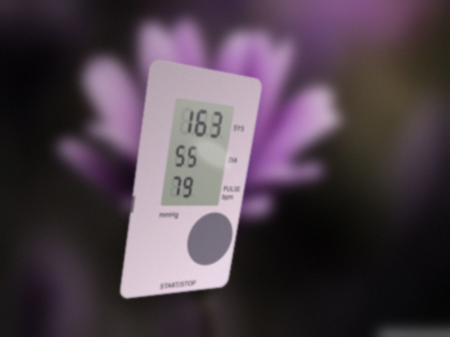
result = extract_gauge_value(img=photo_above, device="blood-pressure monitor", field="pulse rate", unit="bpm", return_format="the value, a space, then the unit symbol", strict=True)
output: 79 bpm
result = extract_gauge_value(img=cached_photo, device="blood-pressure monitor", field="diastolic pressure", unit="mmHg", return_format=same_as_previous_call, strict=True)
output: 55 mmHg
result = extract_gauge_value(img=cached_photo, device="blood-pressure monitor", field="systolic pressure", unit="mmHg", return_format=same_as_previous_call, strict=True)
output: 163 mmHg
